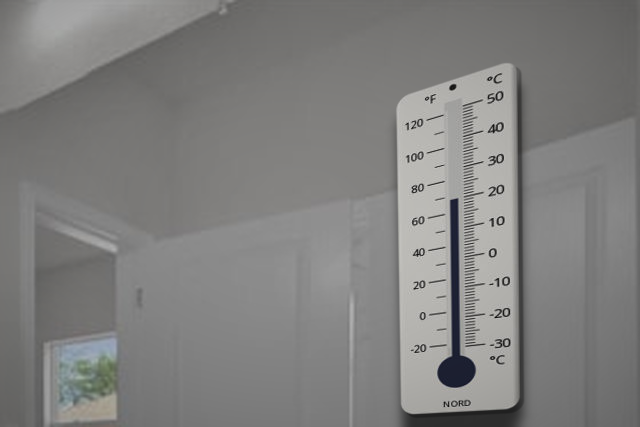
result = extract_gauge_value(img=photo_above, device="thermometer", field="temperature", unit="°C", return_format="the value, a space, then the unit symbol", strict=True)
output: 20 °C
